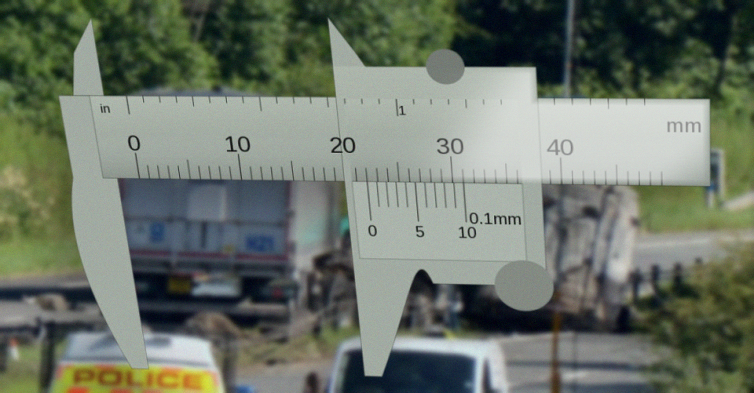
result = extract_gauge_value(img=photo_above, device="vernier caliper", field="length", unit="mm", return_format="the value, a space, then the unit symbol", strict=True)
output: 22.0 mm
